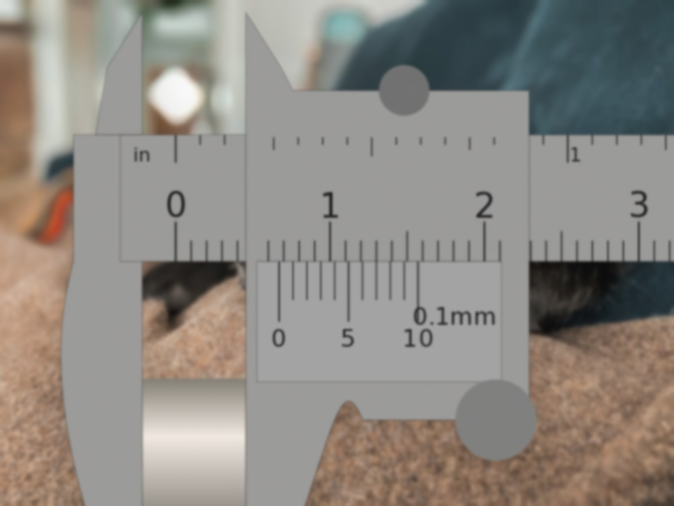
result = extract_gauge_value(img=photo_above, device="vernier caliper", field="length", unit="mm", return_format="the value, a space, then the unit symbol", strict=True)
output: 6.7 mm
